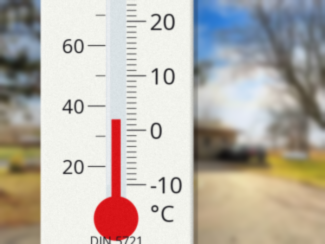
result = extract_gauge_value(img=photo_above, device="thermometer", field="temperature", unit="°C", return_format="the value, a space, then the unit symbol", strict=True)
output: 2 °C
